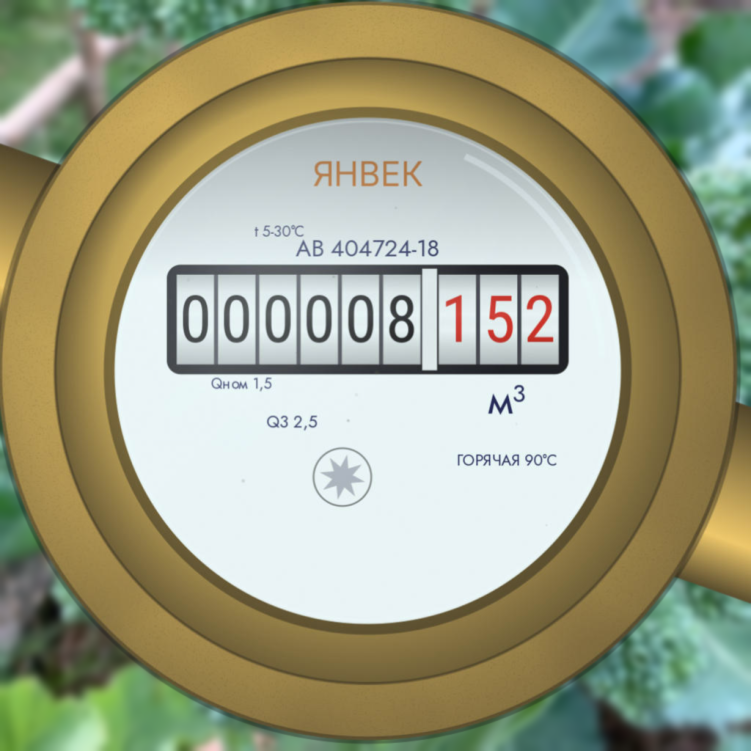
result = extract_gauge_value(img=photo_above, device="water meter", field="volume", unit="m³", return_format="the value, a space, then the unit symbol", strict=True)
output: 8.152 m³
